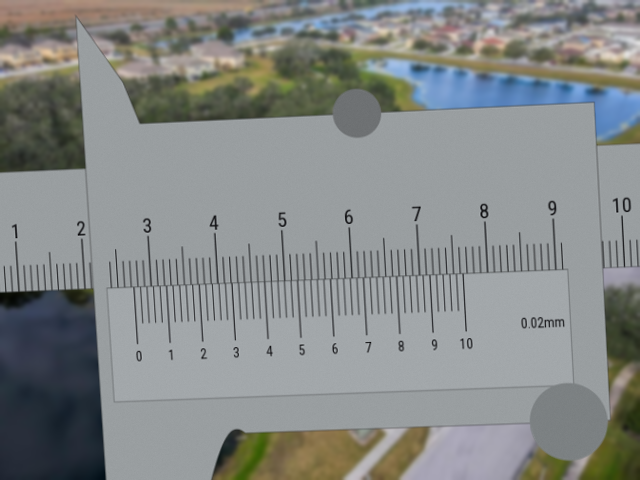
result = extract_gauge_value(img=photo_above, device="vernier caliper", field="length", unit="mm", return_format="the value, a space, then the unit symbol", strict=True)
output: 27.4 mm
